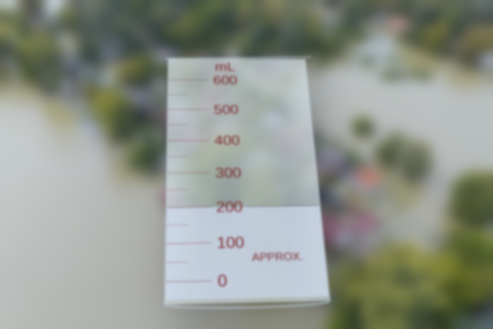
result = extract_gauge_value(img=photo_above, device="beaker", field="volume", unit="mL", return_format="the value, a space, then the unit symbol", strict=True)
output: 200 mL
